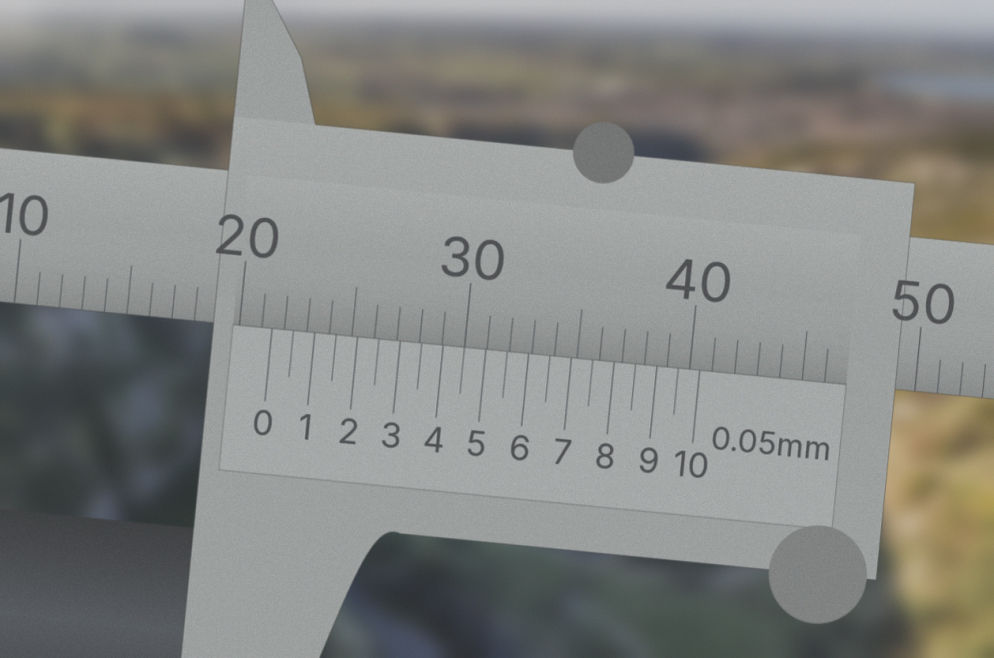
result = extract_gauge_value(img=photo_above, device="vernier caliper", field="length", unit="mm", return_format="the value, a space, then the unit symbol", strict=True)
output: 21.45 mm
